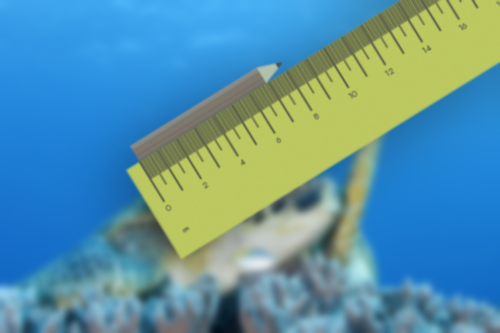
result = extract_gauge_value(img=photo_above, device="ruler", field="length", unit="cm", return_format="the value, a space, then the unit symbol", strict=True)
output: 8 cm
